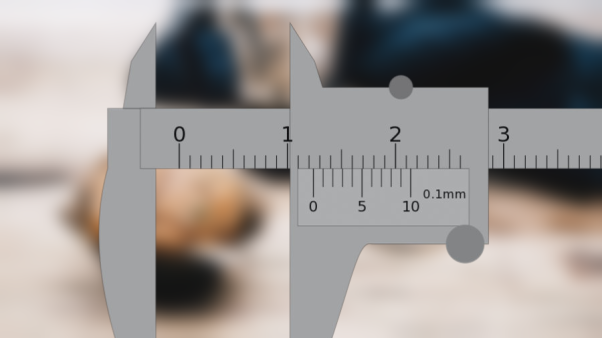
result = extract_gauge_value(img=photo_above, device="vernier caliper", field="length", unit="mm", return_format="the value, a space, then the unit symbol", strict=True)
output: 12.4 mm
